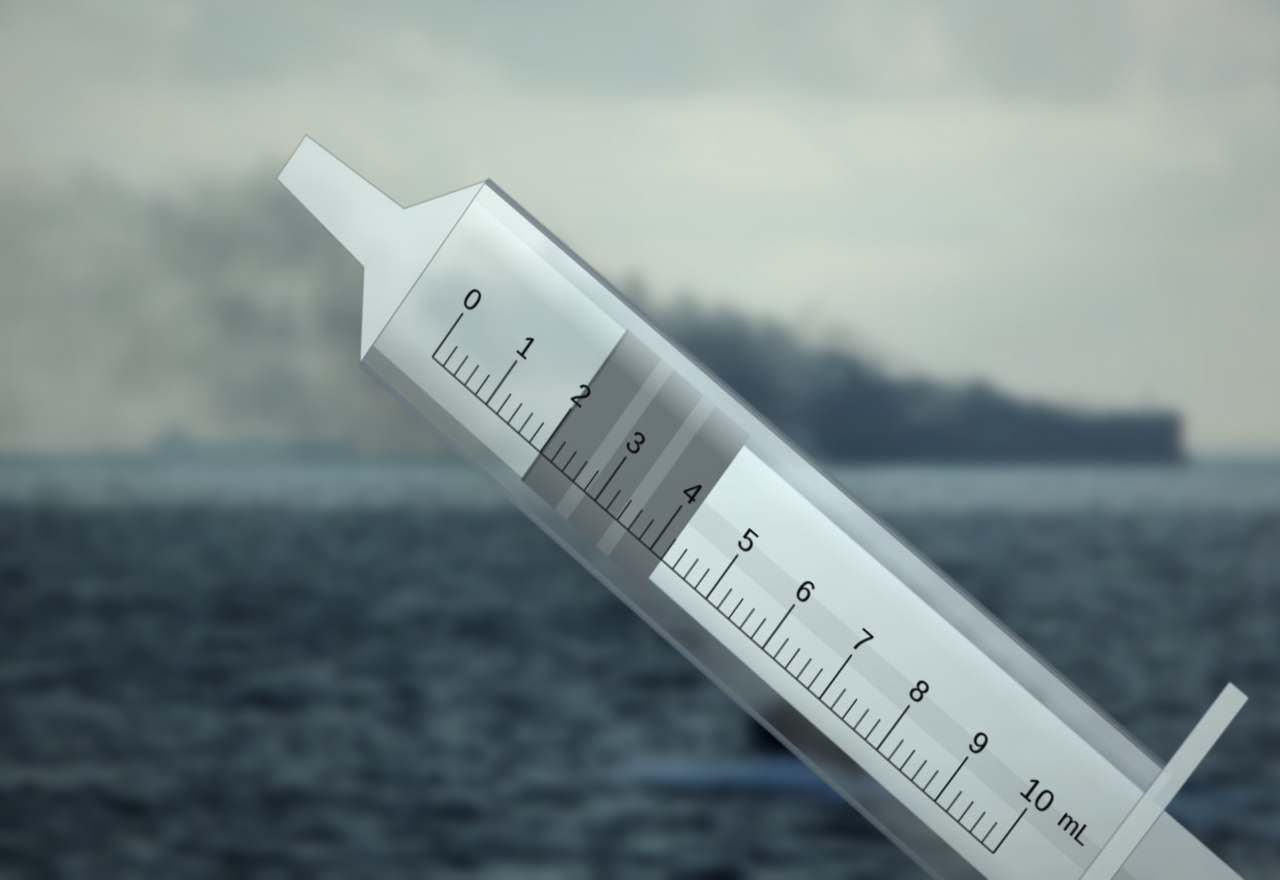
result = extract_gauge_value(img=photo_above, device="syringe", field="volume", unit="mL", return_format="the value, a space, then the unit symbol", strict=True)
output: 2 mL
